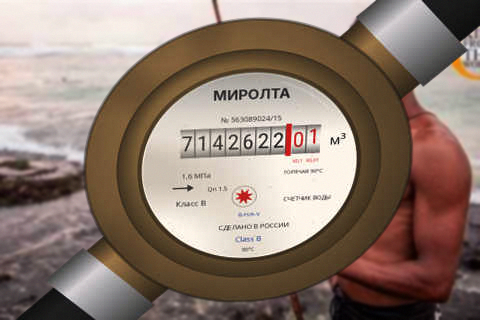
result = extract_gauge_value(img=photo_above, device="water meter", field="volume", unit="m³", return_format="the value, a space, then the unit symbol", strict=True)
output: 7142622.01 m³
